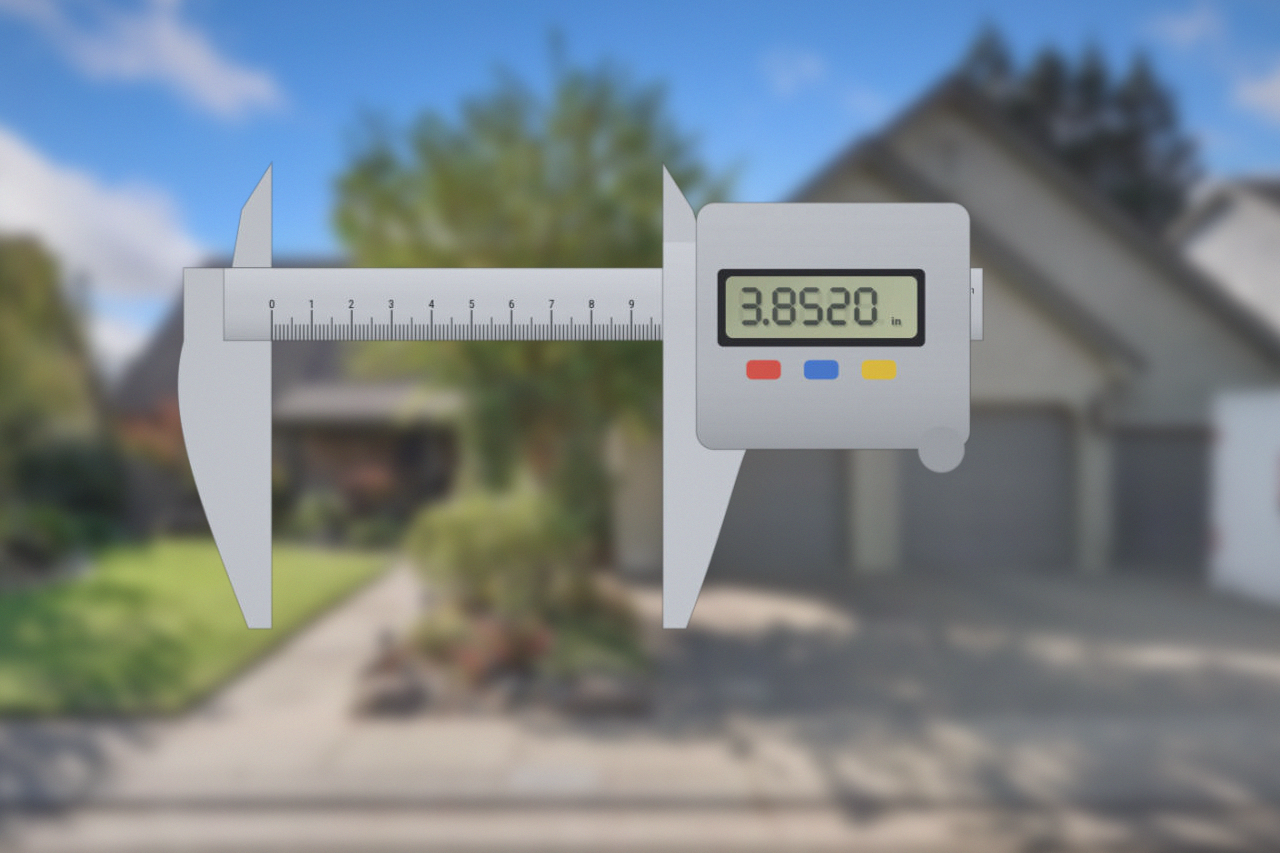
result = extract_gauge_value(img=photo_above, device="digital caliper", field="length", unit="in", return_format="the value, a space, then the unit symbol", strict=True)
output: 3.8520 in
